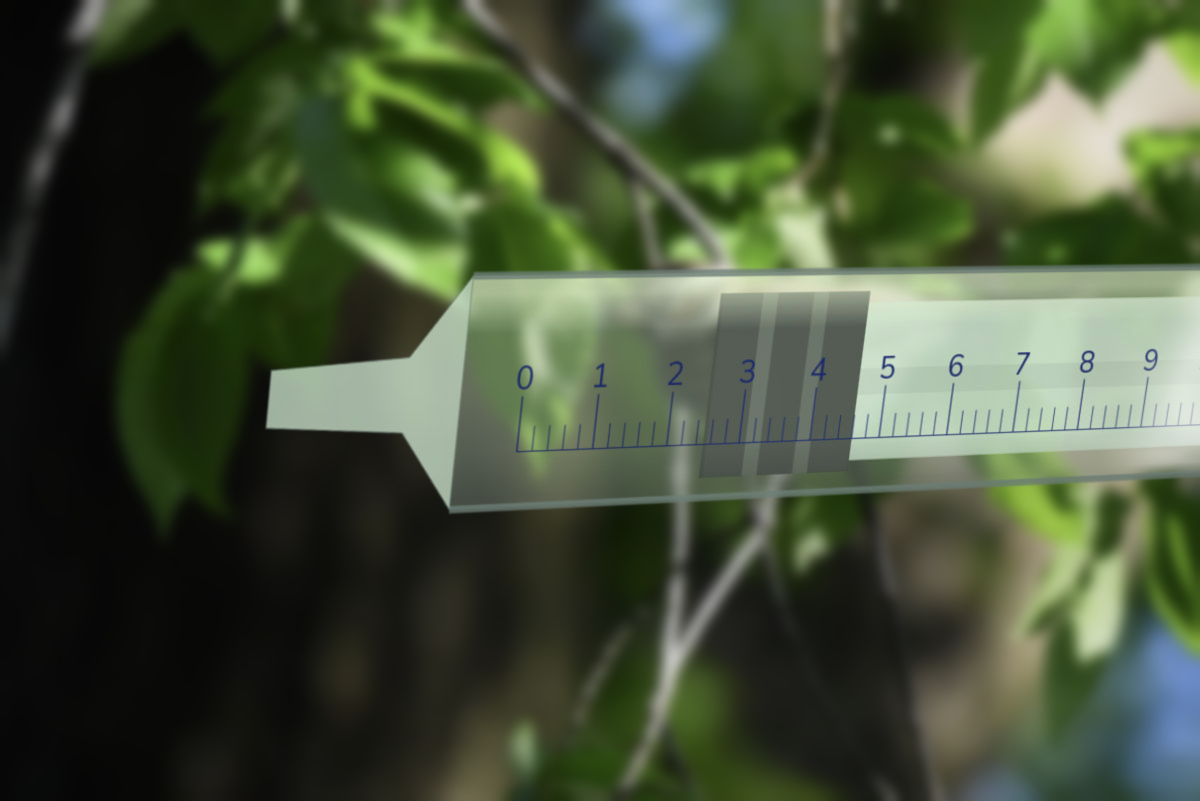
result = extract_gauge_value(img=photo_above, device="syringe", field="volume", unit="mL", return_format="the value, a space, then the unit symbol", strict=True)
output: 2.5 mL
